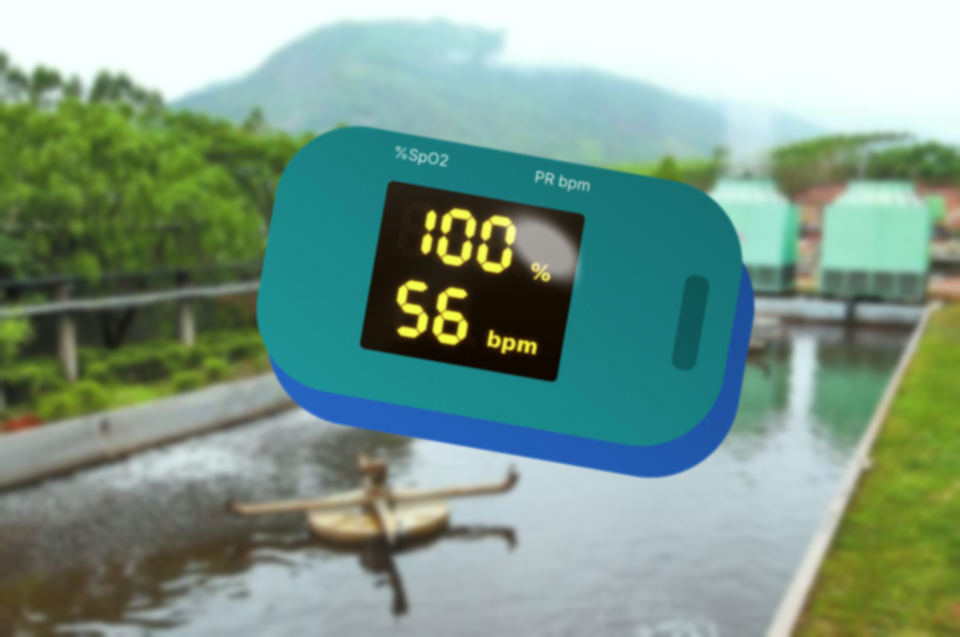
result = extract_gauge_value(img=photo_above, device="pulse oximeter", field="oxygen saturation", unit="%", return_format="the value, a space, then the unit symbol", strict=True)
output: 100 %
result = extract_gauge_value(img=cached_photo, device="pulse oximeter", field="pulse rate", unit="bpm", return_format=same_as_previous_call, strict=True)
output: 56 bpm
